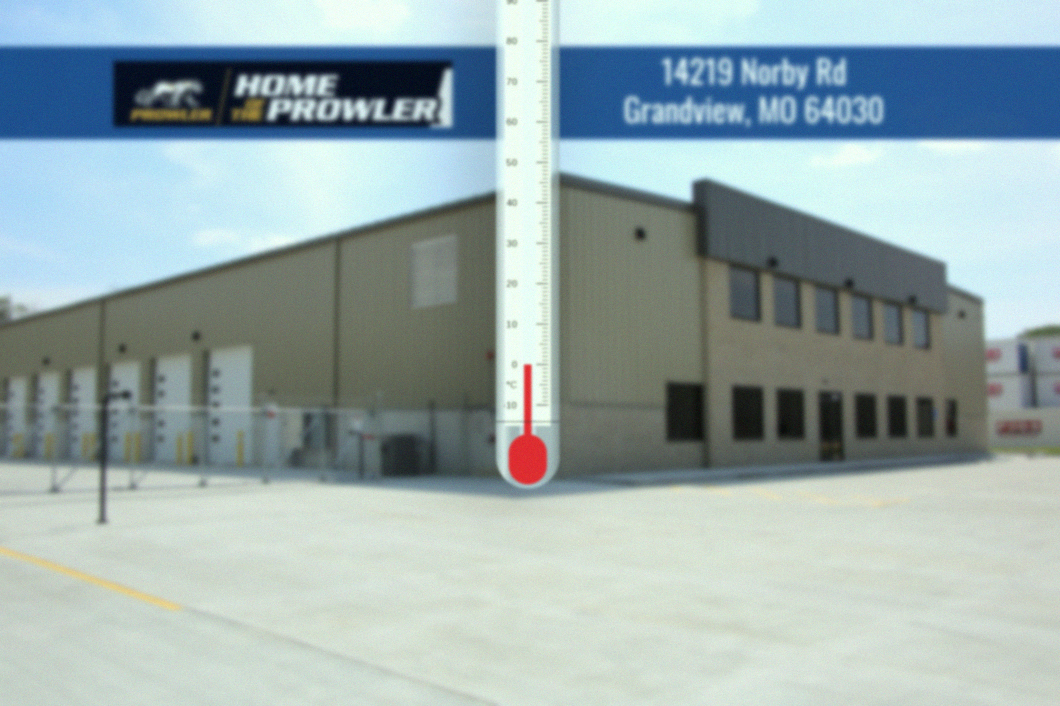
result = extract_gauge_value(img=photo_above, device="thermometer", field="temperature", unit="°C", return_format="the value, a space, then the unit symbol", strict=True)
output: 0 °C
